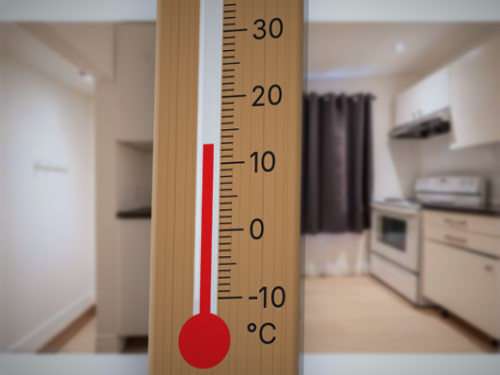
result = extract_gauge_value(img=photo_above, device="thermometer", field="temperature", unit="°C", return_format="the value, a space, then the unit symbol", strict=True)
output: 13 °C
